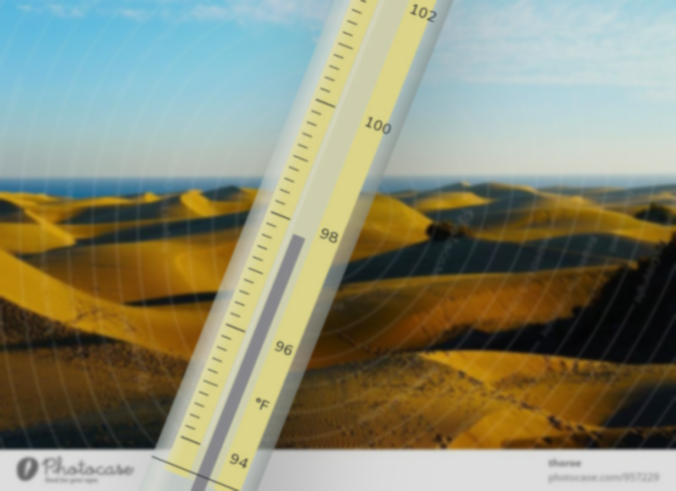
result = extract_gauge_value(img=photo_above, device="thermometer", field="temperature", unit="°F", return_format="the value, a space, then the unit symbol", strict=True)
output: 97.8 °F
